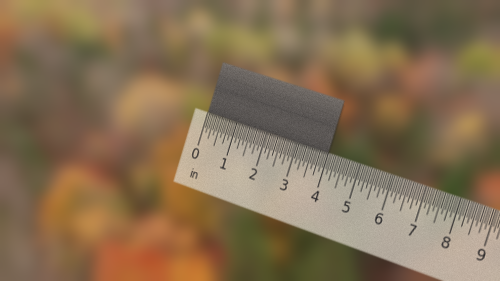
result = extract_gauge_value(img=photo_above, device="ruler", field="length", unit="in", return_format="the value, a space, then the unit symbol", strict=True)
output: 4 in
